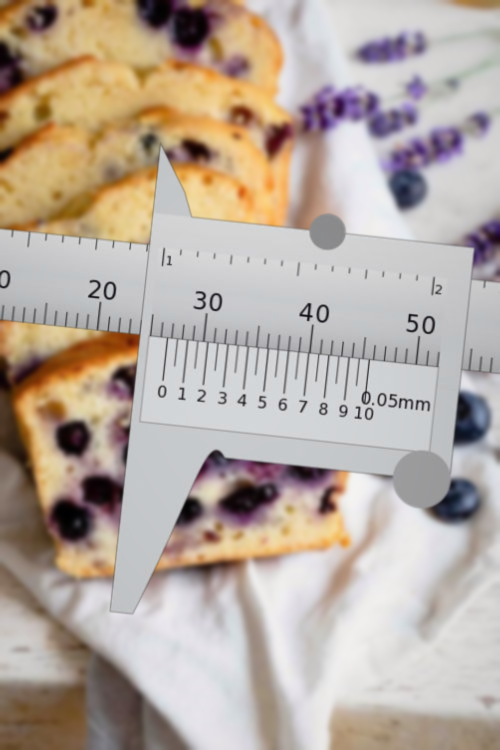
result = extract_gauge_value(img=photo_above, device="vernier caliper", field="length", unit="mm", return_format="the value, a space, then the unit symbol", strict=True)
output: 26.6 mm
